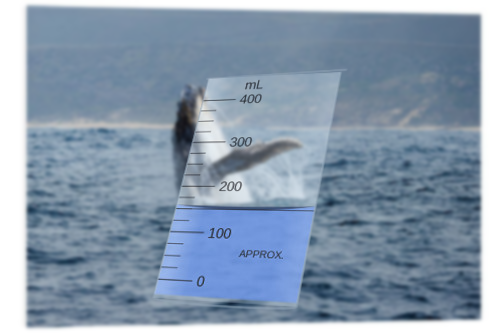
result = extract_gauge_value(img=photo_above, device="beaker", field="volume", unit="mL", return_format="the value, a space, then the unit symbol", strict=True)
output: 150 mL
